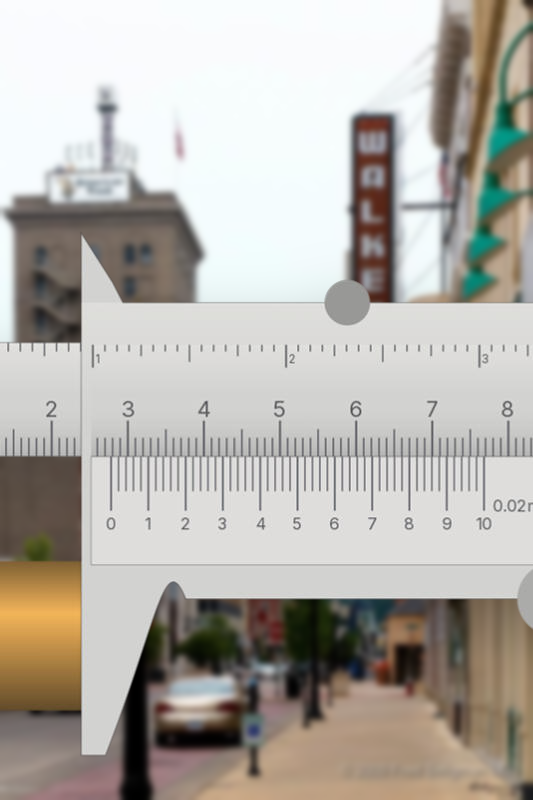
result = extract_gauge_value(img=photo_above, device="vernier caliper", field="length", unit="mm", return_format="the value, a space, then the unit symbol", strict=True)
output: 27.8 mm
